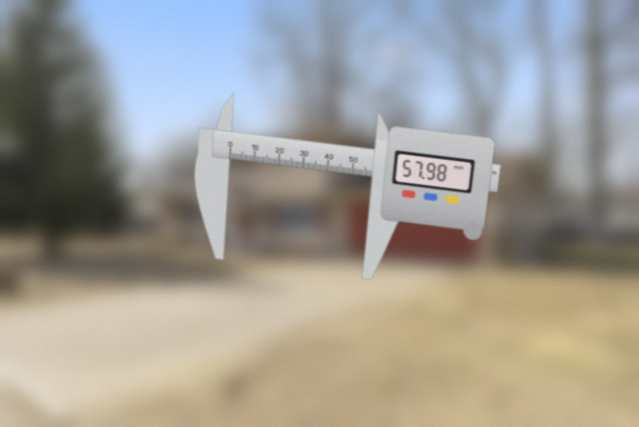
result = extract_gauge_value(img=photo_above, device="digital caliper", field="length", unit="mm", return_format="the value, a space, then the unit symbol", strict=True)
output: 57.98 mm
